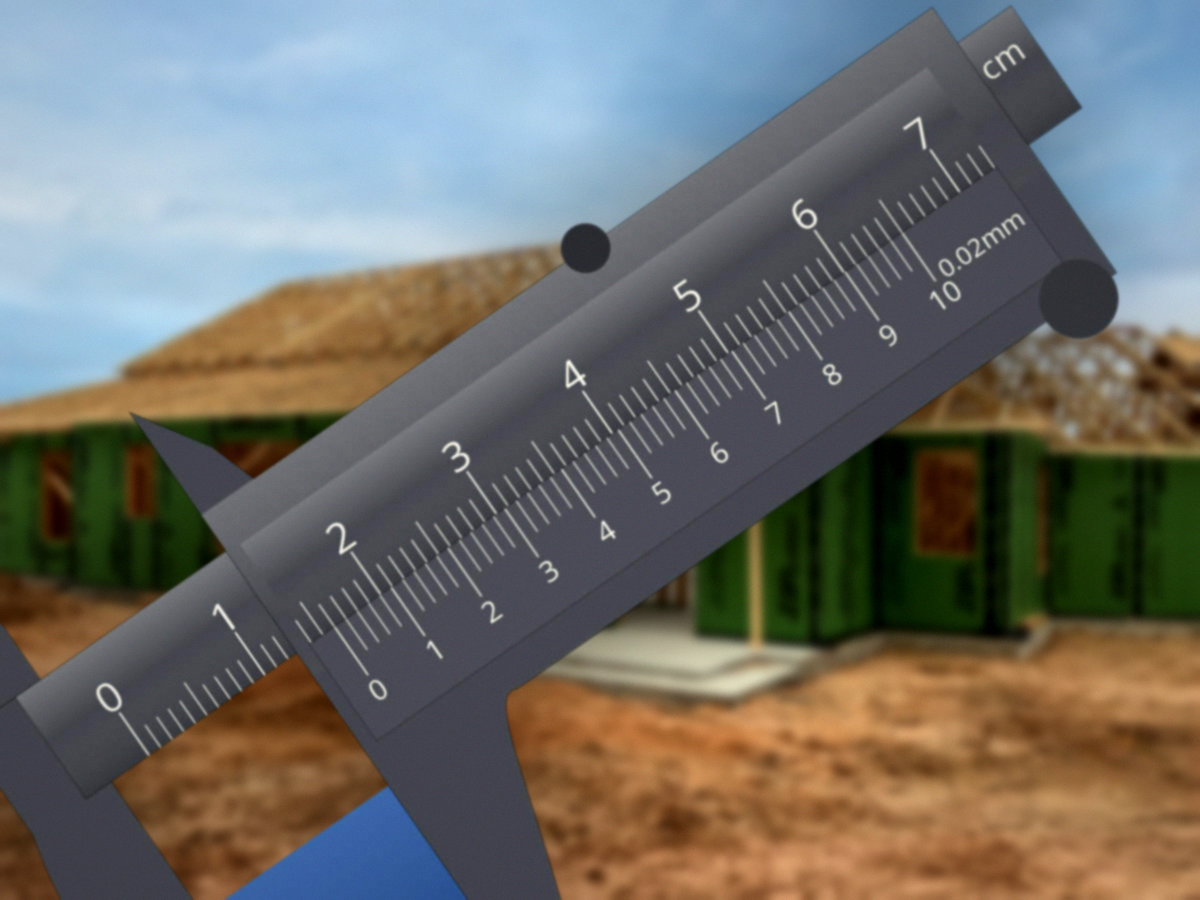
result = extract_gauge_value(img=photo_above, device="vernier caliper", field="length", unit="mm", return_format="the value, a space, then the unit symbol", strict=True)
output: 16.0 mm
